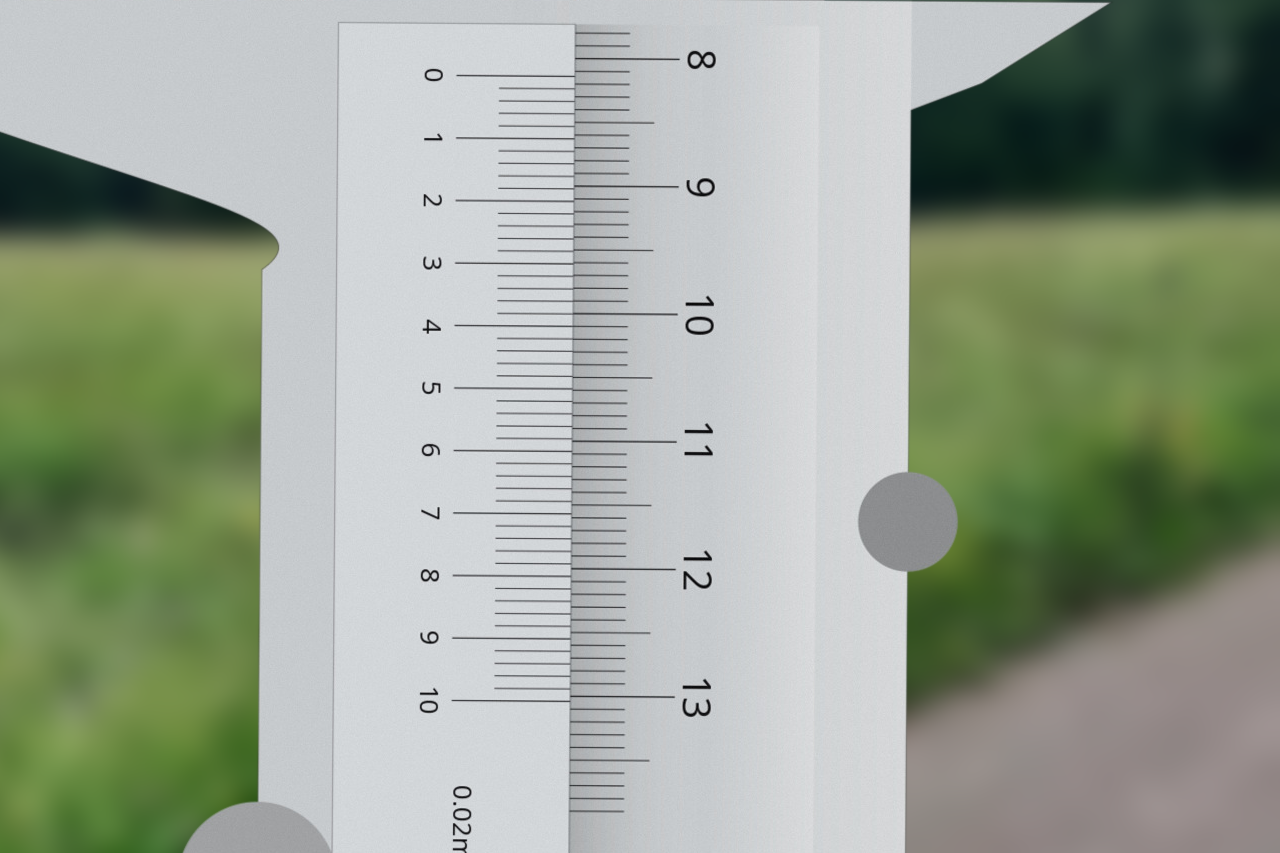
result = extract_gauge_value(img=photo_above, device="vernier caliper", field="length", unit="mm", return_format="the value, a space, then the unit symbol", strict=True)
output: 81.4 mm
